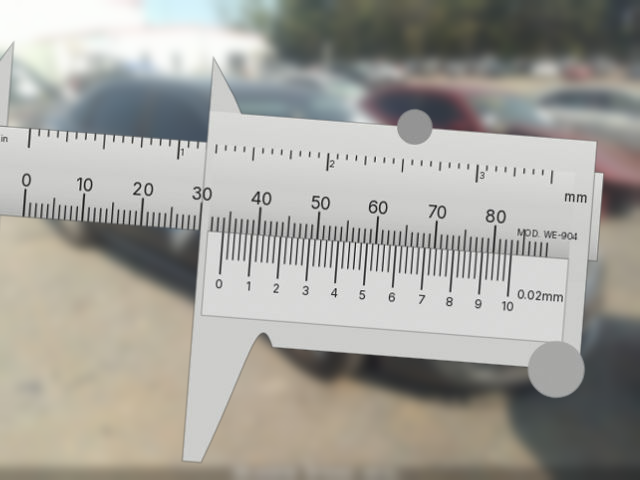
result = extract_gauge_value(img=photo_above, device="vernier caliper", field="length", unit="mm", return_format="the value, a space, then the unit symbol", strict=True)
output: 34.0 mm
